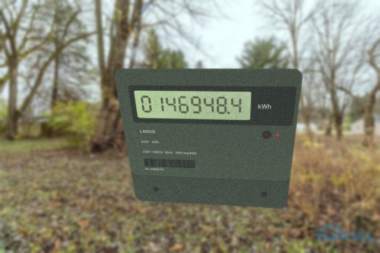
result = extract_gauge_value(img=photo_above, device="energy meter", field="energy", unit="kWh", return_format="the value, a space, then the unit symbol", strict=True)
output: 146948.4 kWh
